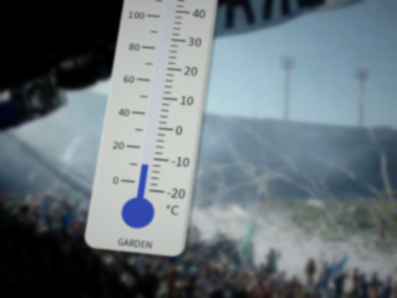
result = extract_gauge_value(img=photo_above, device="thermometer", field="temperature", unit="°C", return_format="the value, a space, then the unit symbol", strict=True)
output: -12 °C
